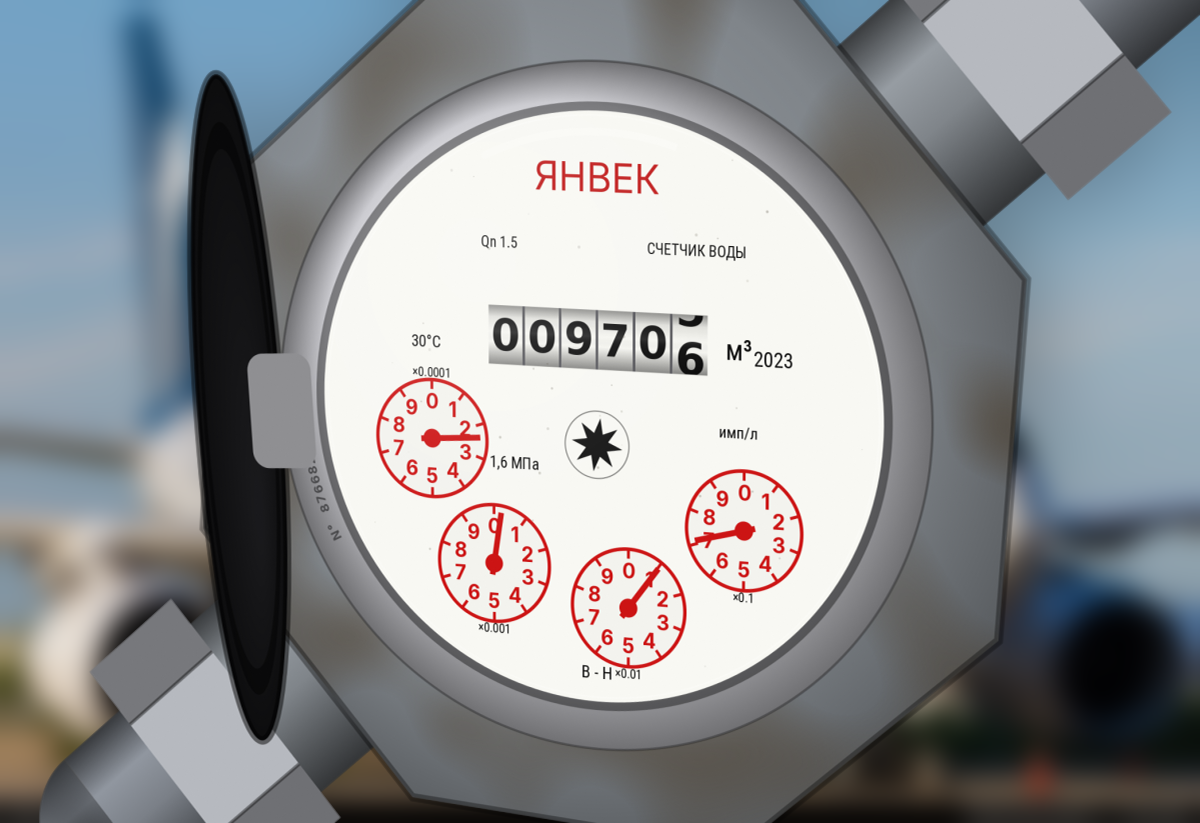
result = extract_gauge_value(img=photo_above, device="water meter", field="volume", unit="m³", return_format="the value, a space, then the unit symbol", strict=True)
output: 9705.7102 m³
